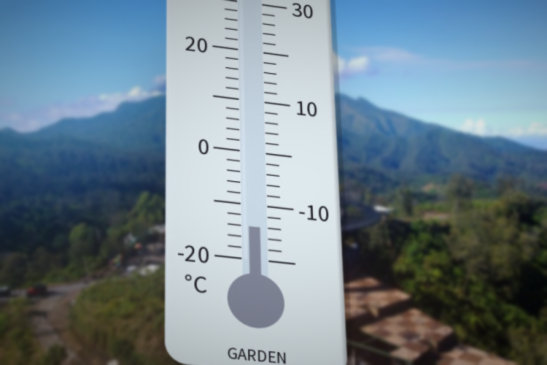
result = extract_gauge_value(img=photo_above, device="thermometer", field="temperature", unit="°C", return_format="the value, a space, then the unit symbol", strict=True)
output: -14 °C
